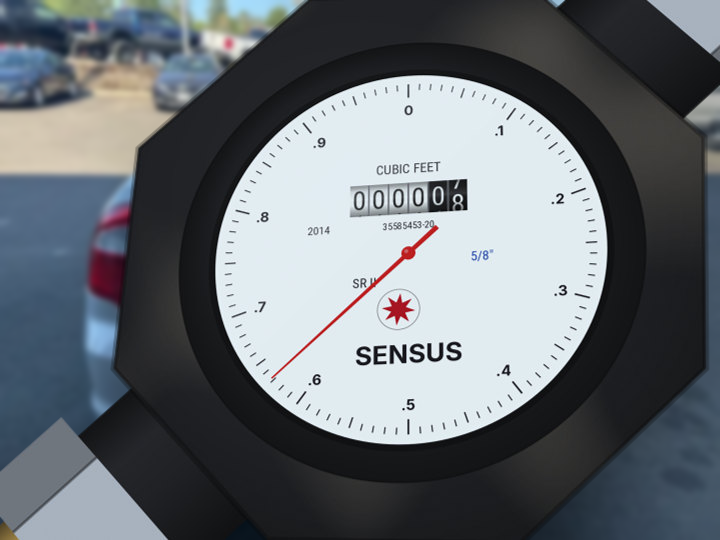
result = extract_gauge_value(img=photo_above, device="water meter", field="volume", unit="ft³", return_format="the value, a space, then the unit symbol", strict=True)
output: 7.63 ft³
